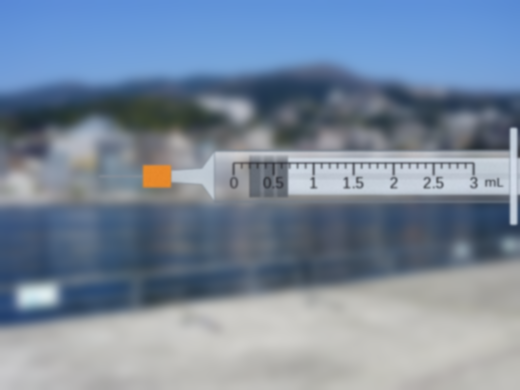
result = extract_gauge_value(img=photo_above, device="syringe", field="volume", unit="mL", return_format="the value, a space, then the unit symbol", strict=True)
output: 0.2 mL
